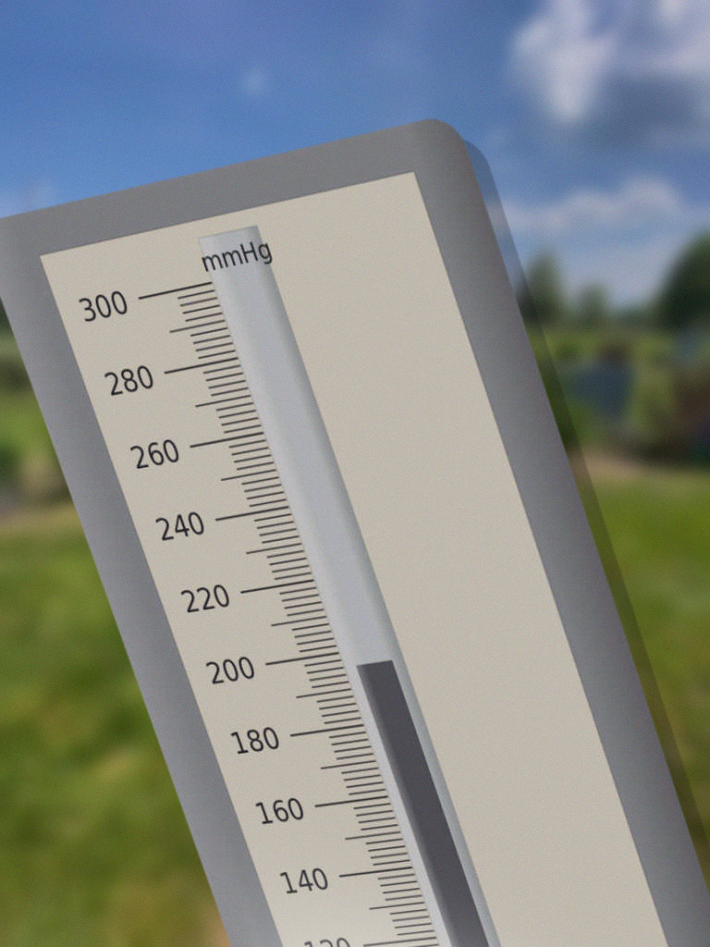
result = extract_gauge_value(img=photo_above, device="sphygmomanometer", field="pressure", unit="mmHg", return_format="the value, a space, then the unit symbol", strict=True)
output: 196 mmHg
